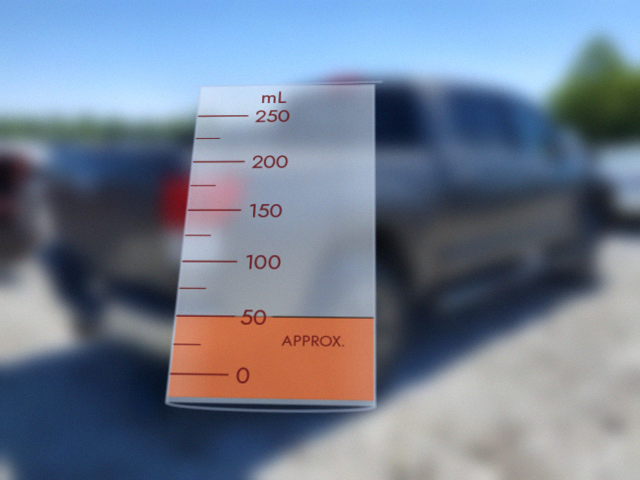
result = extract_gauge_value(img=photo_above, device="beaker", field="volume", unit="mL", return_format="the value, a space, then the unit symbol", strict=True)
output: 50 mL
